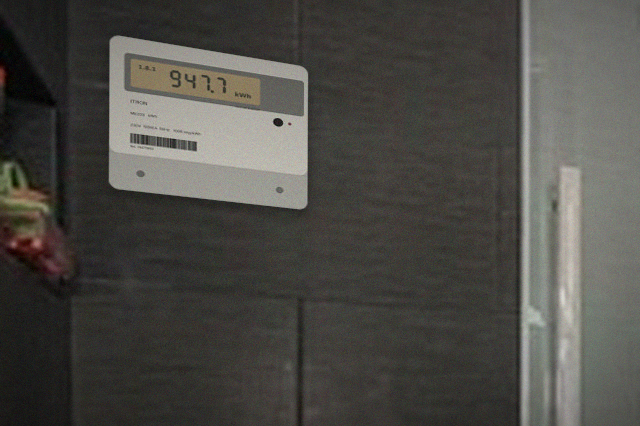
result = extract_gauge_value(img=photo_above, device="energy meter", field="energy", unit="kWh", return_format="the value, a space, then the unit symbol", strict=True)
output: 947.7 kWh
